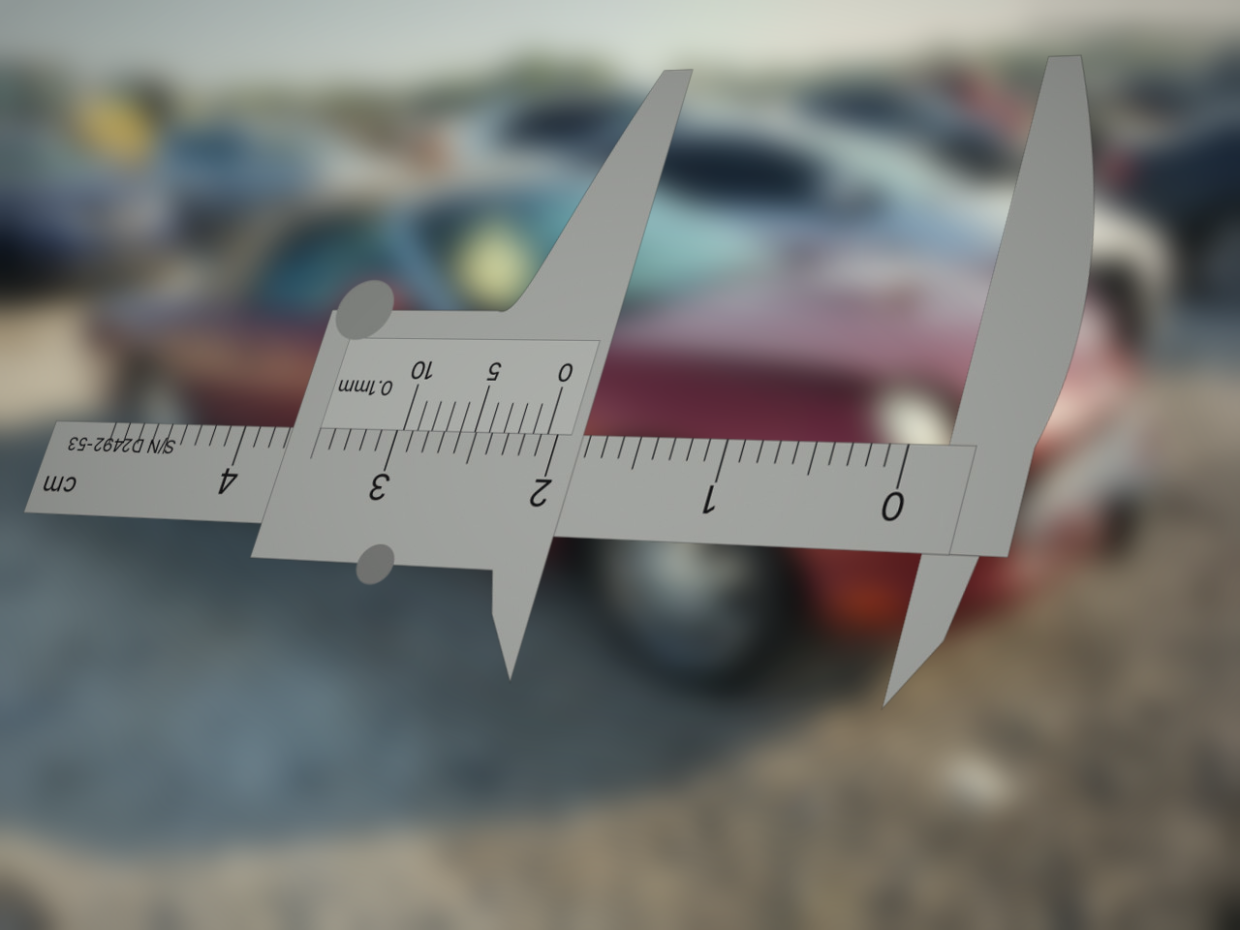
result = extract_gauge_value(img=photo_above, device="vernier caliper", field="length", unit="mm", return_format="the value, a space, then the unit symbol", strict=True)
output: 20.6 mm
